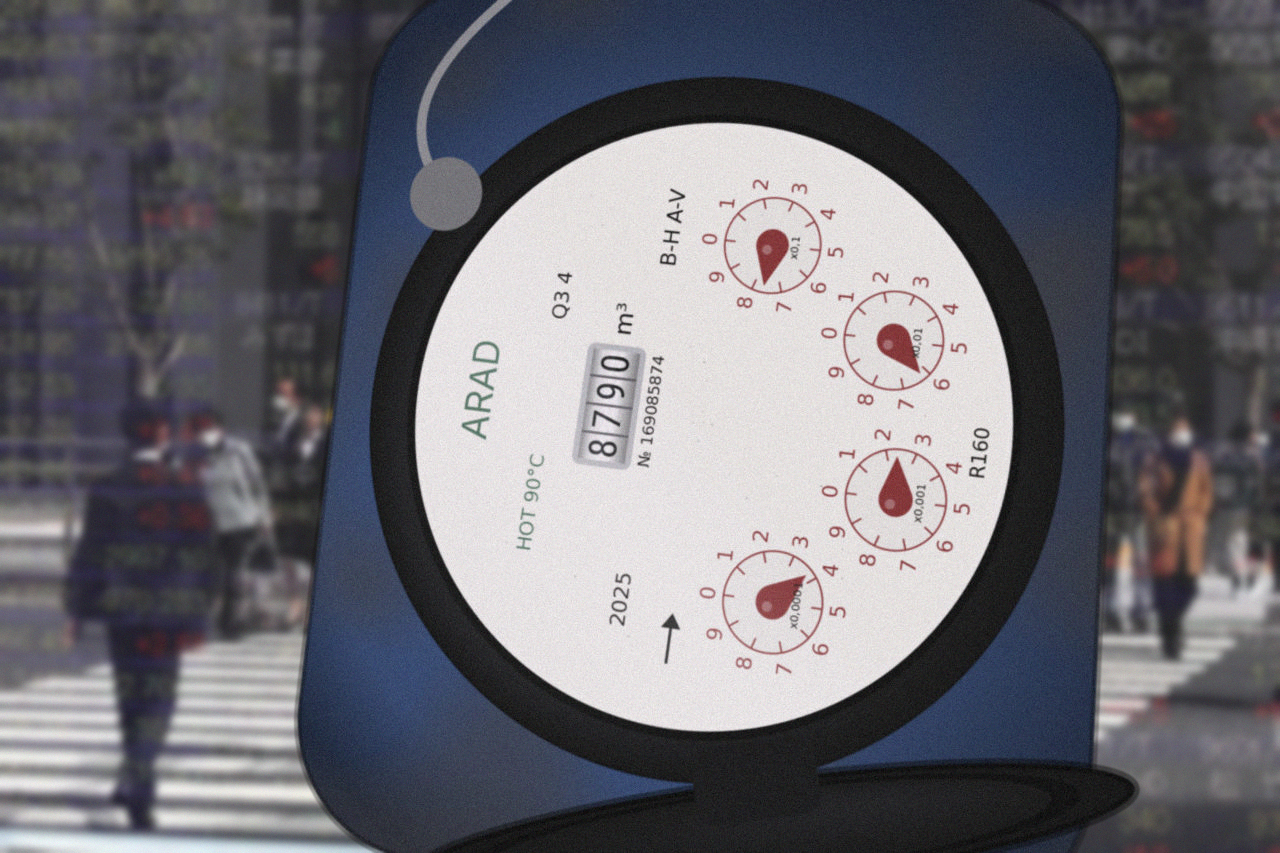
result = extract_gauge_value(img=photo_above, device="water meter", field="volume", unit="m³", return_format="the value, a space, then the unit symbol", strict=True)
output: 8790.7623 m³
